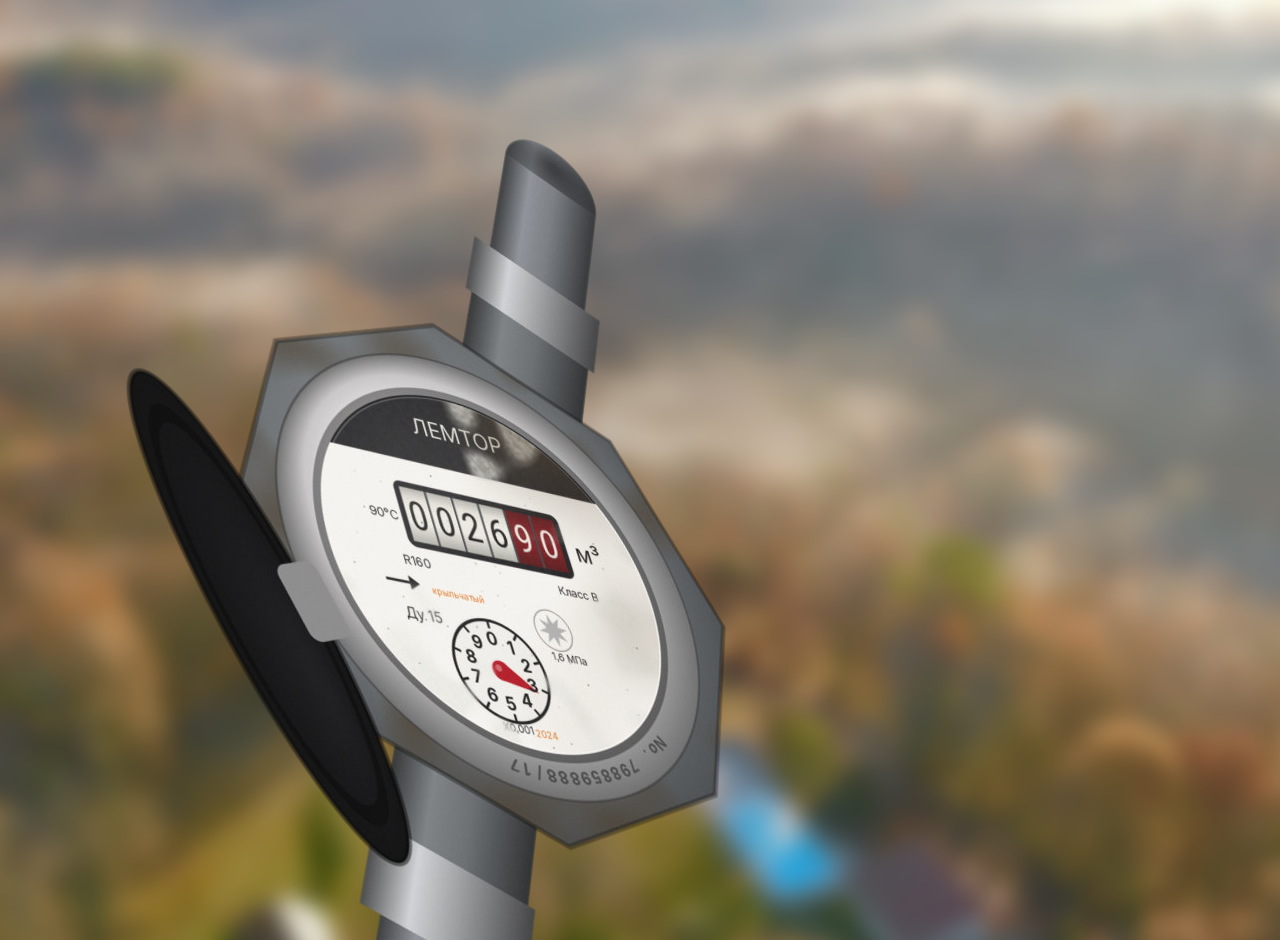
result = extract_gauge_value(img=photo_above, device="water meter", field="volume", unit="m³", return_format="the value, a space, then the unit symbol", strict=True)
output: 26.903 m³
